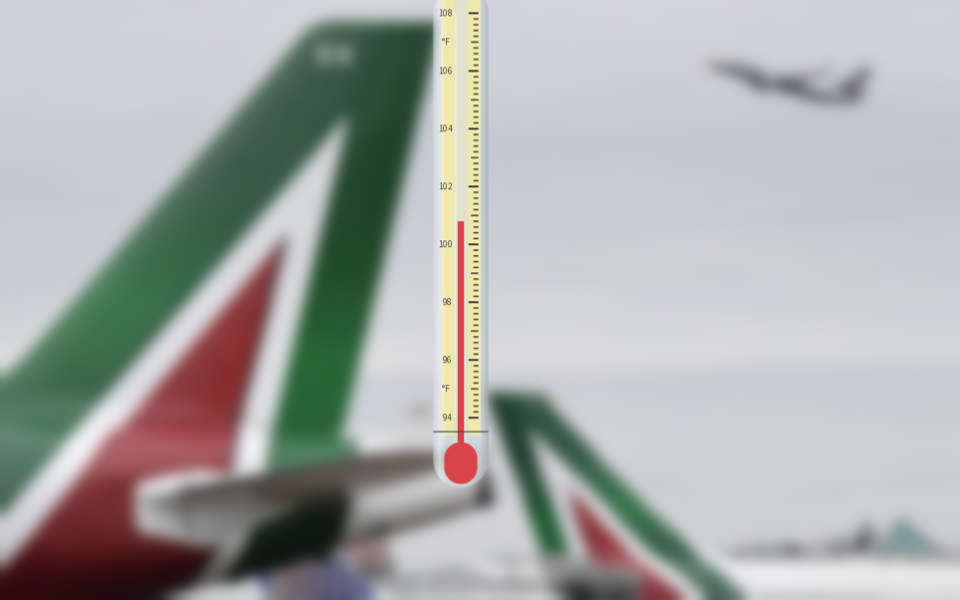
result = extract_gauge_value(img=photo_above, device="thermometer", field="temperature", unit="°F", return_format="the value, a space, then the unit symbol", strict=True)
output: 100.8 °F
